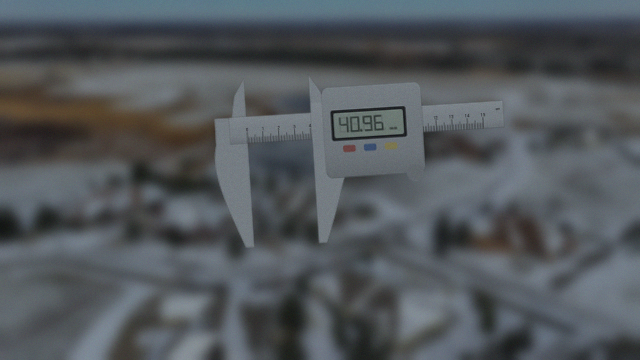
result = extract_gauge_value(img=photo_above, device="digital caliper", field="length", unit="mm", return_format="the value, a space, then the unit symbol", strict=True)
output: 40.96 mm
